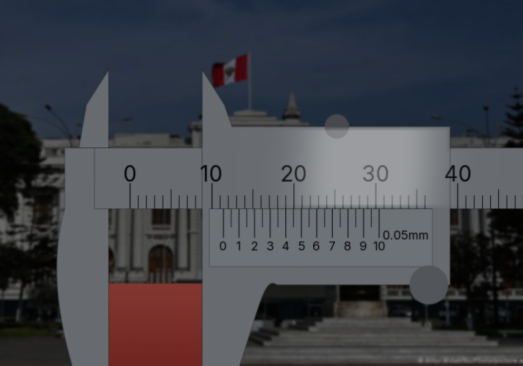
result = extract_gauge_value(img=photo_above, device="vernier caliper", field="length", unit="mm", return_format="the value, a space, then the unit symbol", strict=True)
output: 11.4 mm
